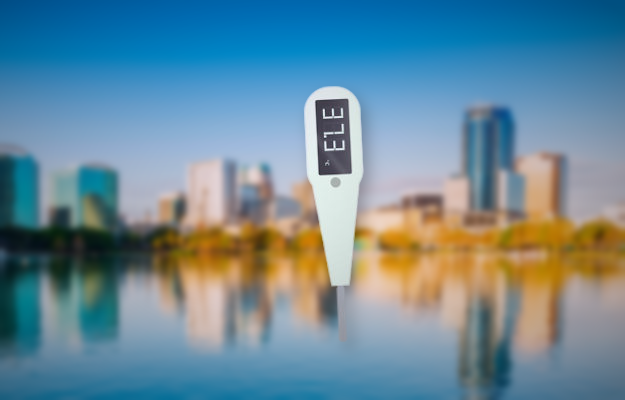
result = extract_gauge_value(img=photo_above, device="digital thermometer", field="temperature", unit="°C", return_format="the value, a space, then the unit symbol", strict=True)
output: 37.3 °C
